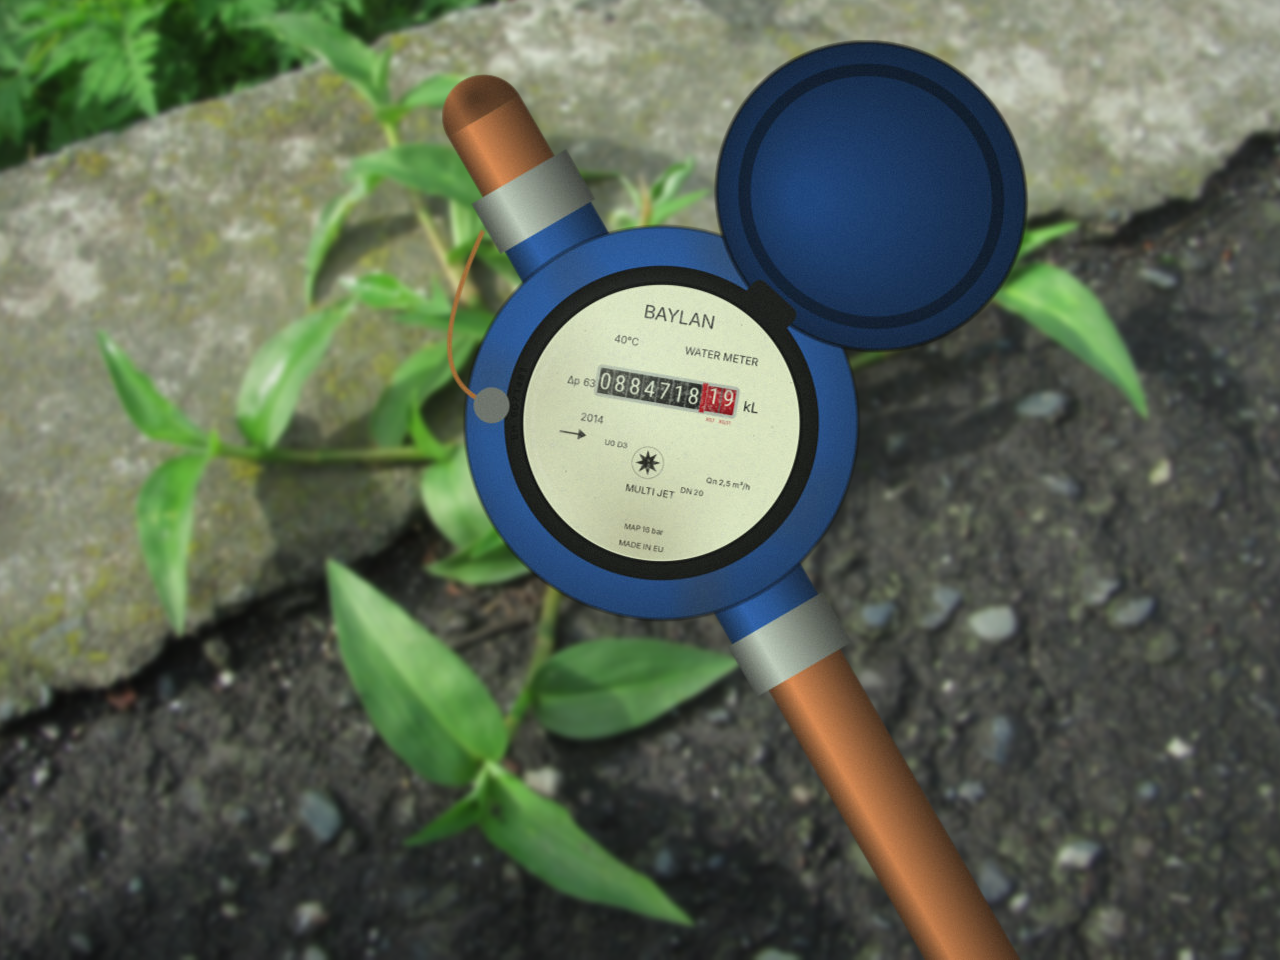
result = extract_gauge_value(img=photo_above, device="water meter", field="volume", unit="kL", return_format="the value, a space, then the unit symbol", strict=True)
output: 884718.19 kL
